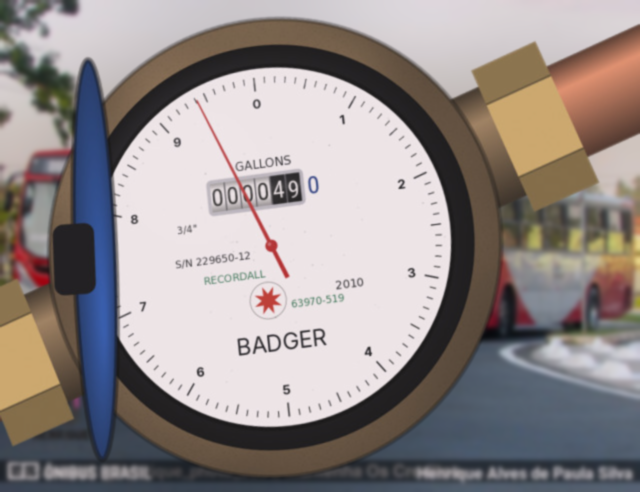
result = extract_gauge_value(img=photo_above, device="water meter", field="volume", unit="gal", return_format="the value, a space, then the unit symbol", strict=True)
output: 489.4 gal
